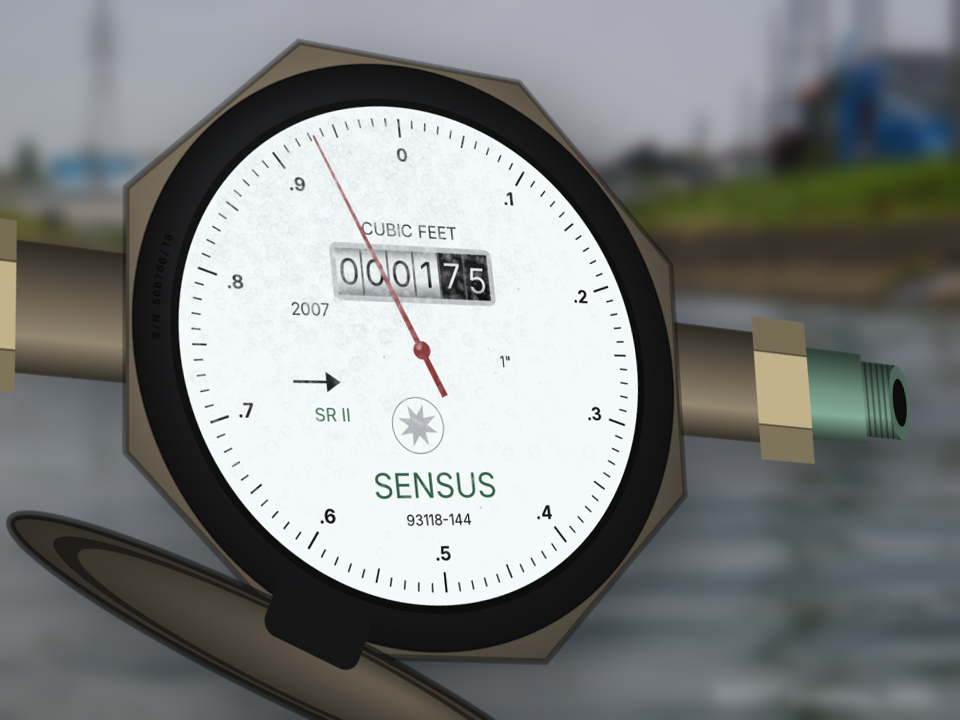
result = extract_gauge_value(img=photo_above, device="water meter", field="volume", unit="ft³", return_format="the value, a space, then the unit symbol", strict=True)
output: 174.93 ft³
